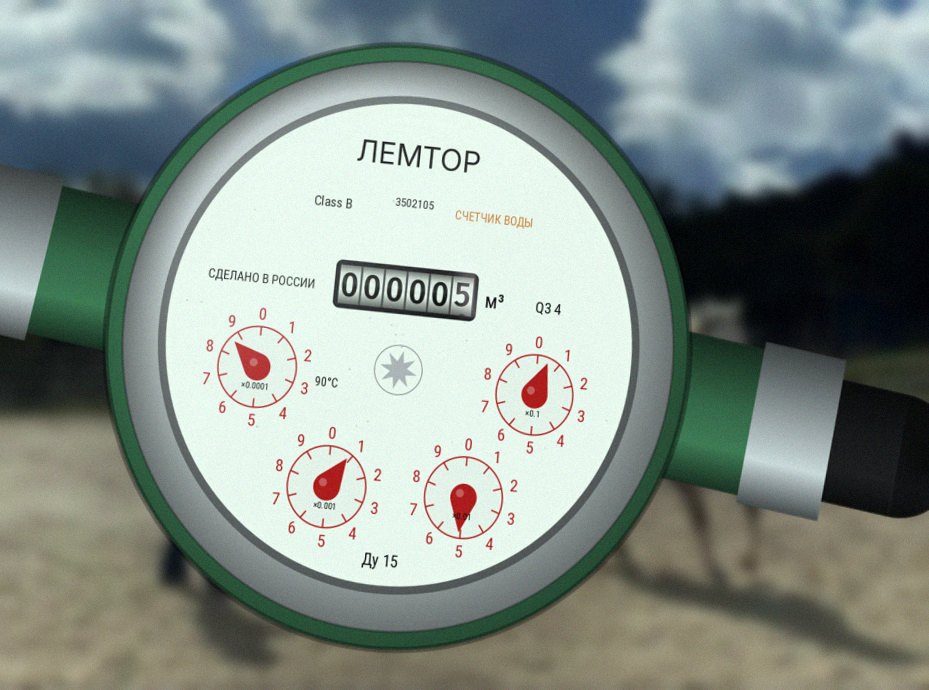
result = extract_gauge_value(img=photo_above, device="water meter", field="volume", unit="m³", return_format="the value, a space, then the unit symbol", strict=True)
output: 5.0508 m³
